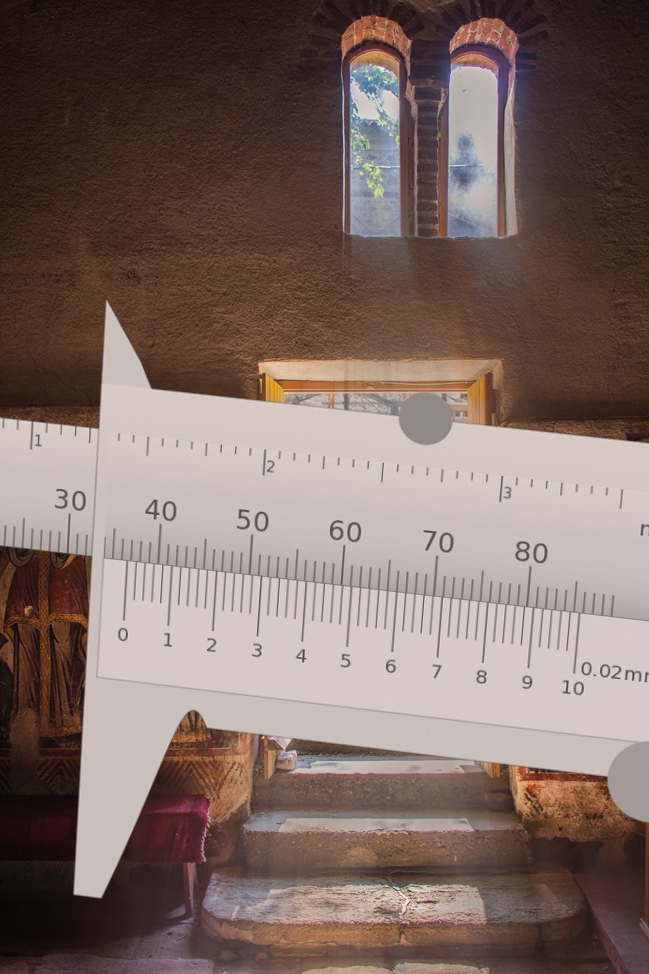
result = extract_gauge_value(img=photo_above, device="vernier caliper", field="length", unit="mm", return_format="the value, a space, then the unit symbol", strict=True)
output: 36.6 mm
